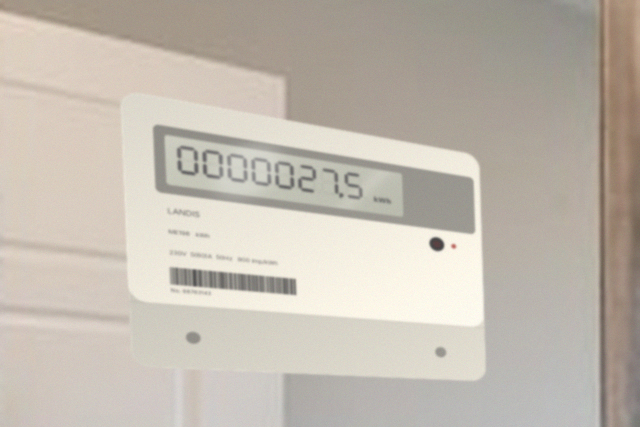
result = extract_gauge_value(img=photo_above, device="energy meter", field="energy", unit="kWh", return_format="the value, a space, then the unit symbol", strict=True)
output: 27.5 kWh
